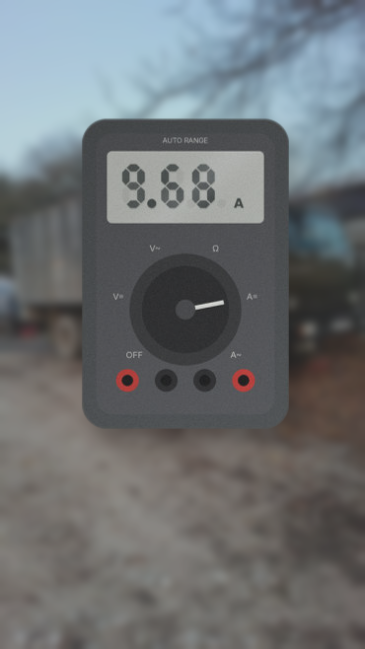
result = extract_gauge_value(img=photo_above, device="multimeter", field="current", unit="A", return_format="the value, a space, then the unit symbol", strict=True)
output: 9.68 A
